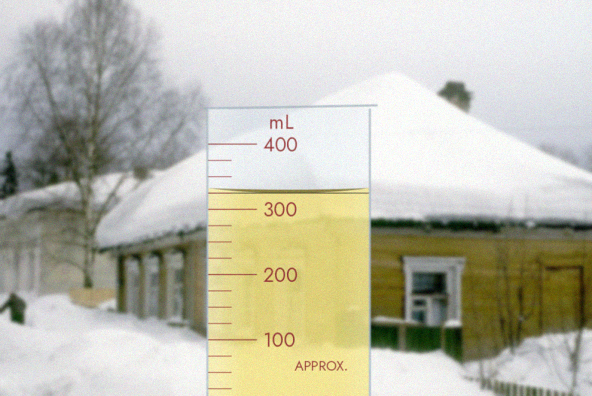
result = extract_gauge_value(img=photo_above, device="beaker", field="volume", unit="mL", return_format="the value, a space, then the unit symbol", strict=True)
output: 325 mL
